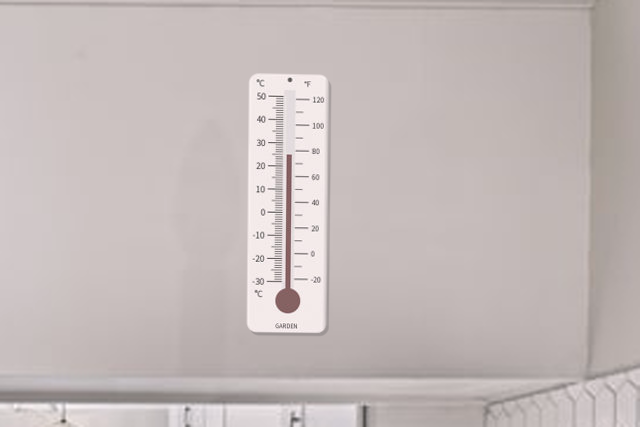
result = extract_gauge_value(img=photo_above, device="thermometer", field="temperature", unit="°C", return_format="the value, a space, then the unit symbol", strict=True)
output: 25 °C
